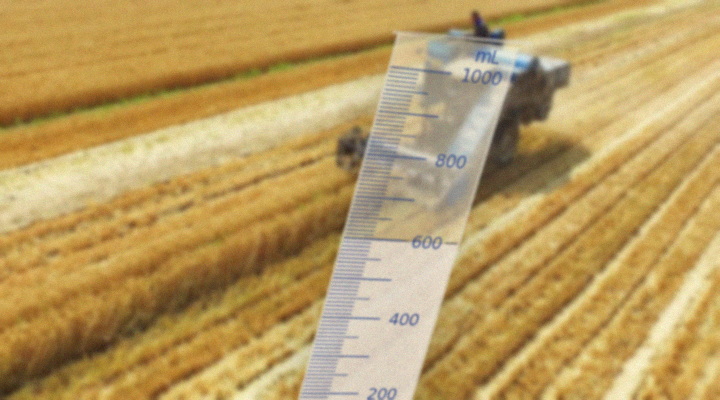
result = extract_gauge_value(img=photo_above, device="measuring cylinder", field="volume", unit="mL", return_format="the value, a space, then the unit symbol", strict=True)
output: 600 mL
